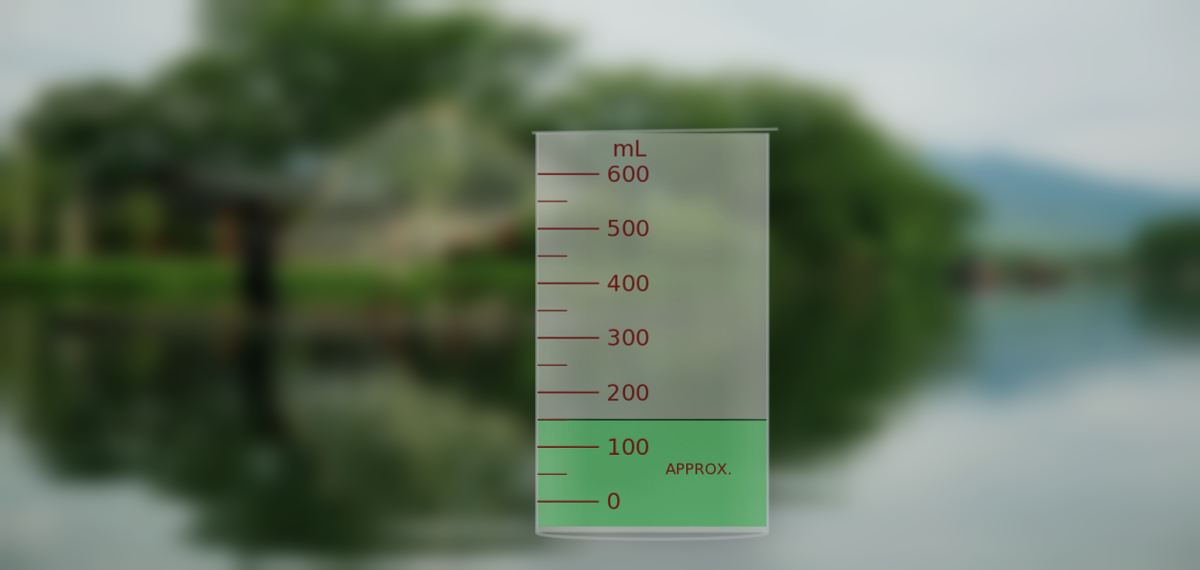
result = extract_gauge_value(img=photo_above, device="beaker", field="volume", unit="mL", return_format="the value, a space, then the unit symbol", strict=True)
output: 150 mL
